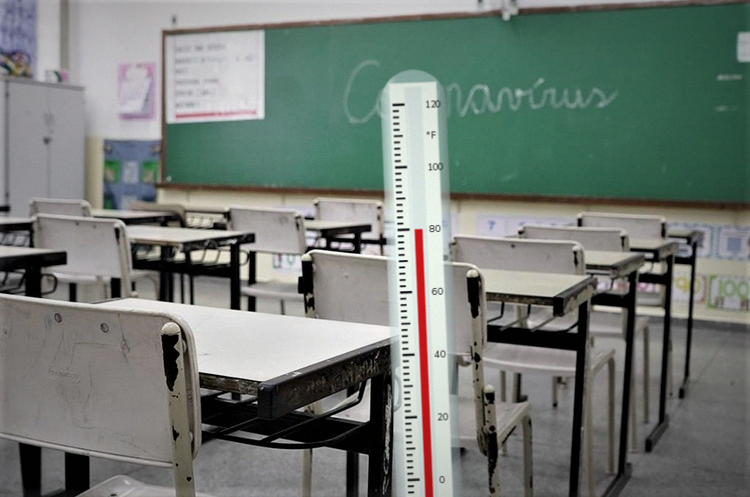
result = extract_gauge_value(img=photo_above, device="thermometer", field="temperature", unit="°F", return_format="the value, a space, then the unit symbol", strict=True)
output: 80 °F
